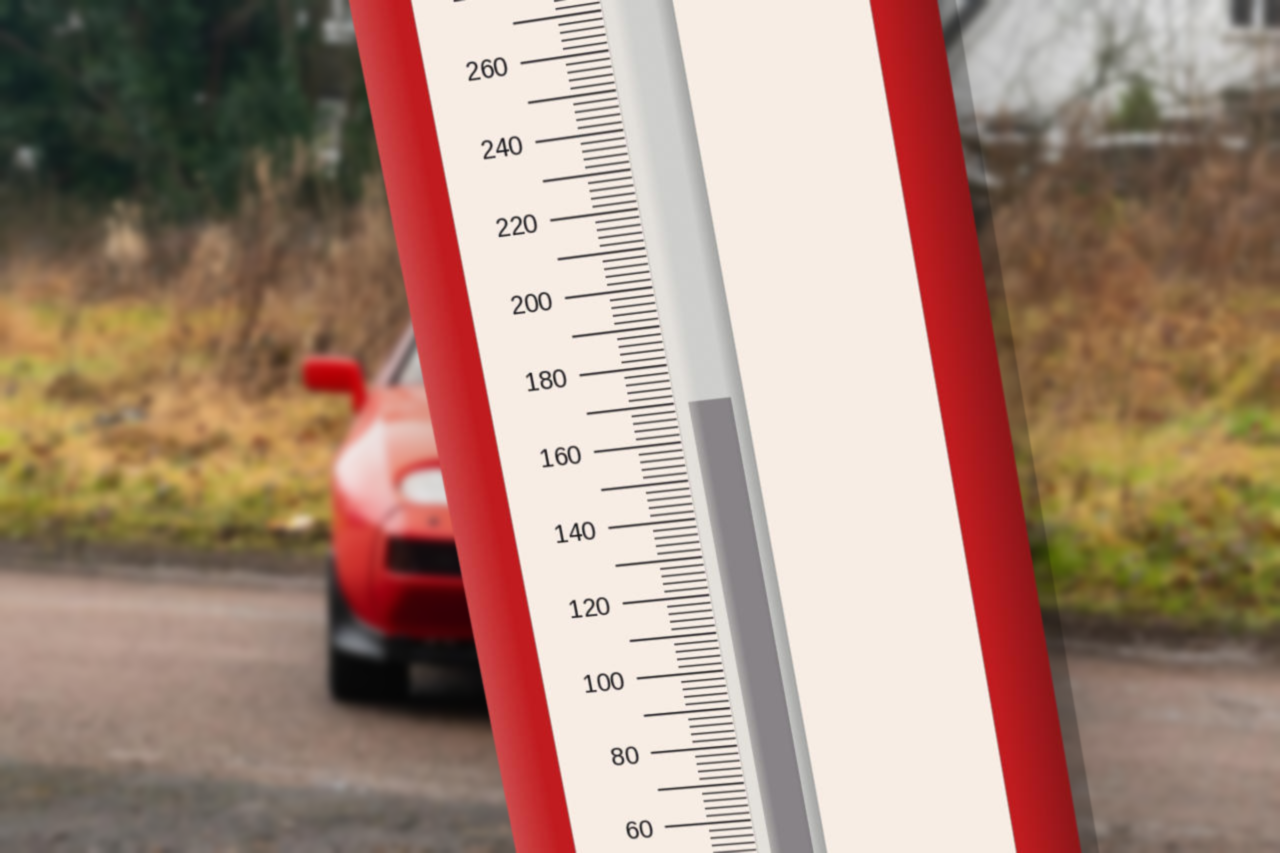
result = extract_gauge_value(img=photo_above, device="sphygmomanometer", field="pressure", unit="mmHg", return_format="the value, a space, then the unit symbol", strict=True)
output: 170 mmHg
